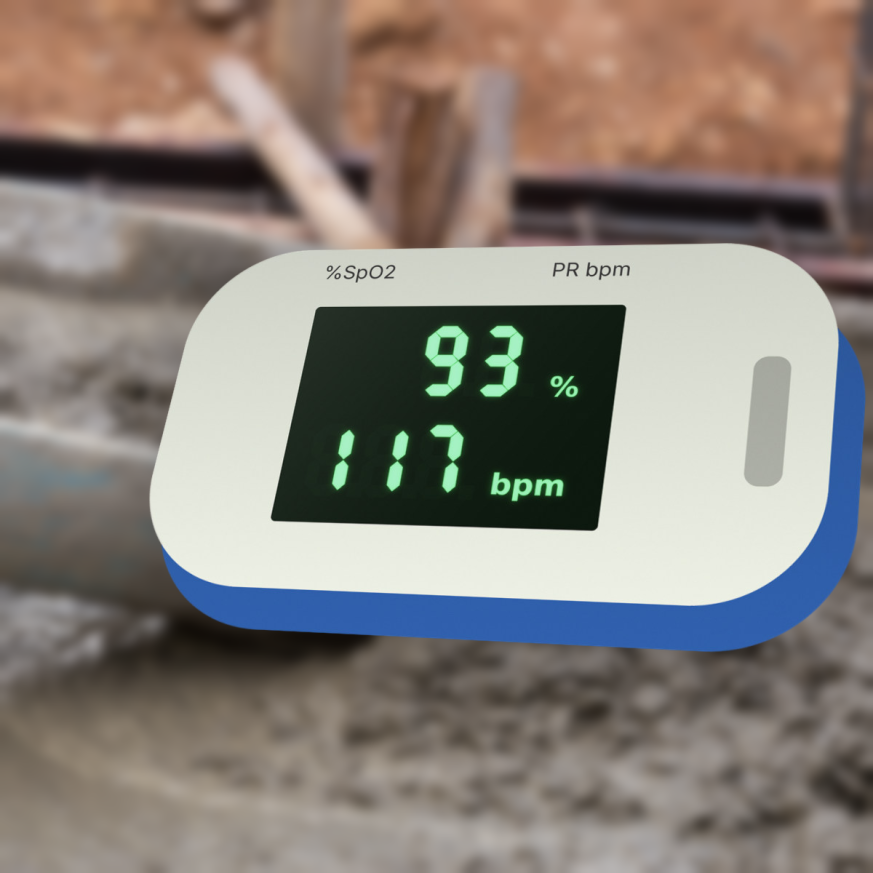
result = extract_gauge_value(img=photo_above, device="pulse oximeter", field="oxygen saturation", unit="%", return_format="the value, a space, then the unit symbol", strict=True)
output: 93 %
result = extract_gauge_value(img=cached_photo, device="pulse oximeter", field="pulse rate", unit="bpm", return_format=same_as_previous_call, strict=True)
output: 117 bpm
